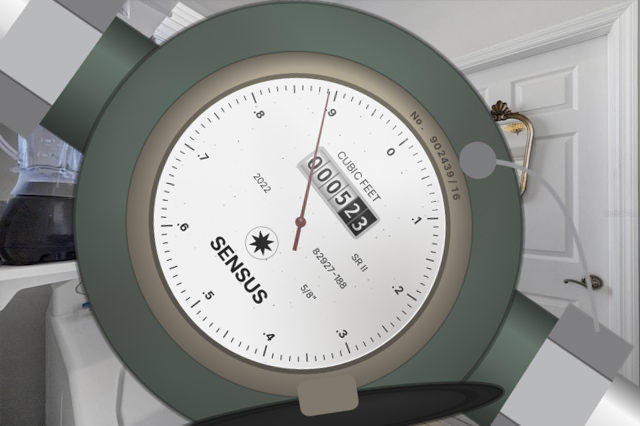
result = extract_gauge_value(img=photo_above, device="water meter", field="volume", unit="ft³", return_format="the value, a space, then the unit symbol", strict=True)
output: 522.89 ft³
